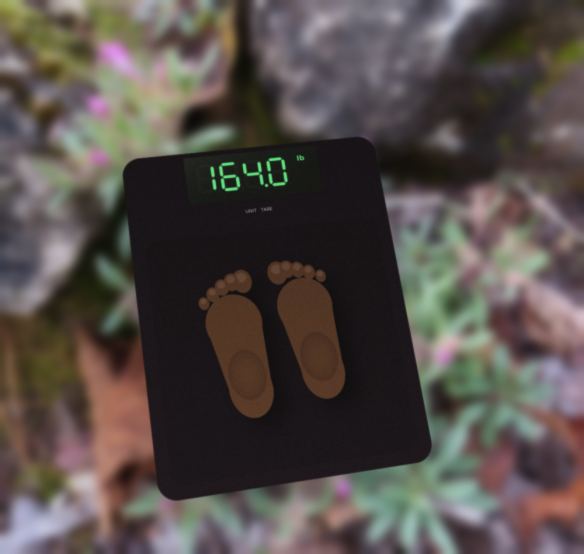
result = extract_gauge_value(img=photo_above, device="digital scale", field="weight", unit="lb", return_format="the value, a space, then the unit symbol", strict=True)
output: 164.0 lb
